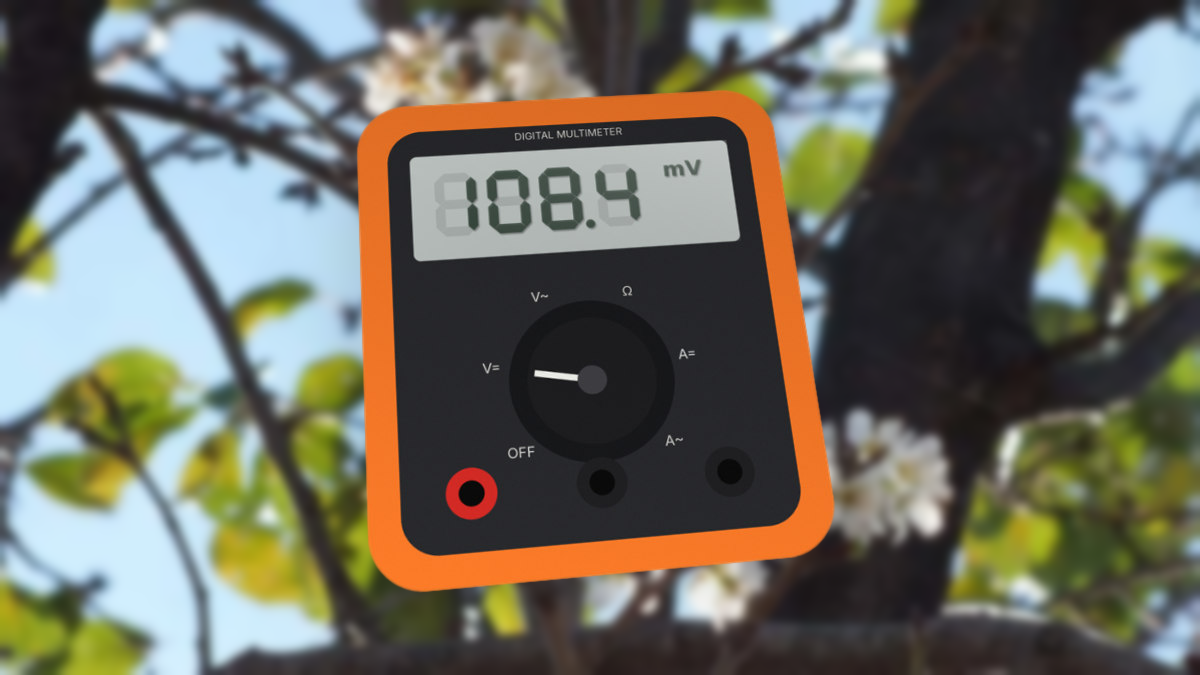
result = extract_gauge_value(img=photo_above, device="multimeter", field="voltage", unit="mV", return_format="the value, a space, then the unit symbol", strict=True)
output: 108.4 mV
